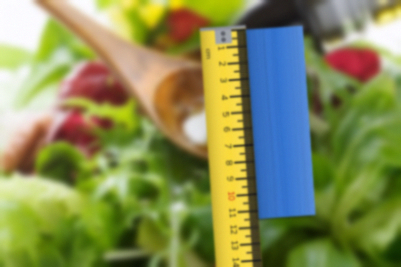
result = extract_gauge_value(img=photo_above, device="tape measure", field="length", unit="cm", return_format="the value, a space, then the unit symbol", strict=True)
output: 11.5 cm
